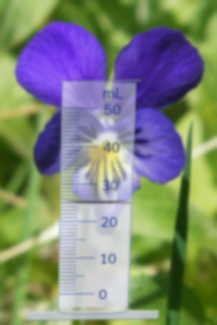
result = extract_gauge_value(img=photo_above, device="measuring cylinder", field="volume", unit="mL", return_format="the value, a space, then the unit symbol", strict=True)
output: 25 mL
